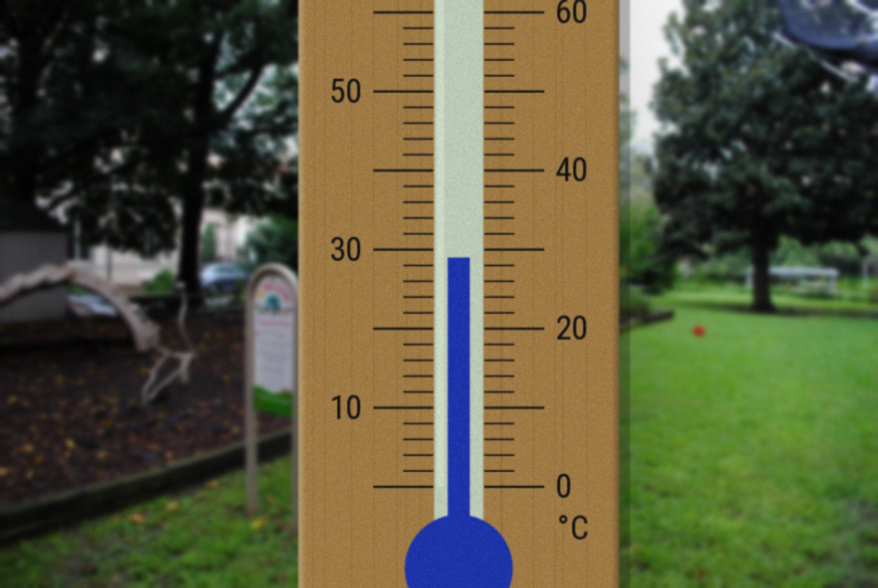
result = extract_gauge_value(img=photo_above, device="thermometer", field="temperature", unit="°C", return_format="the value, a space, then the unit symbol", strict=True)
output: 29 °C
